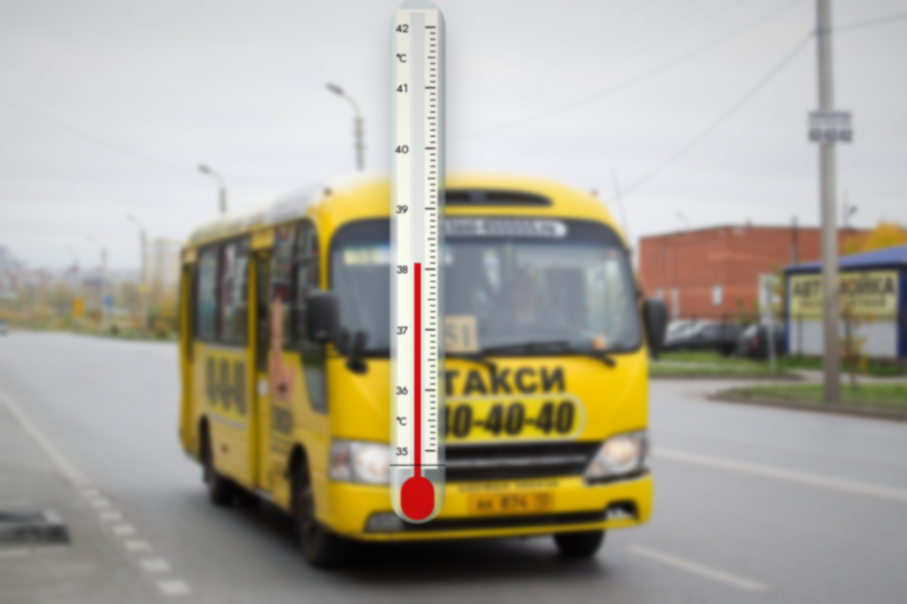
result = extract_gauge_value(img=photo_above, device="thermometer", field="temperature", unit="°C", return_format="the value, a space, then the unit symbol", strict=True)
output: 38.1 °C
